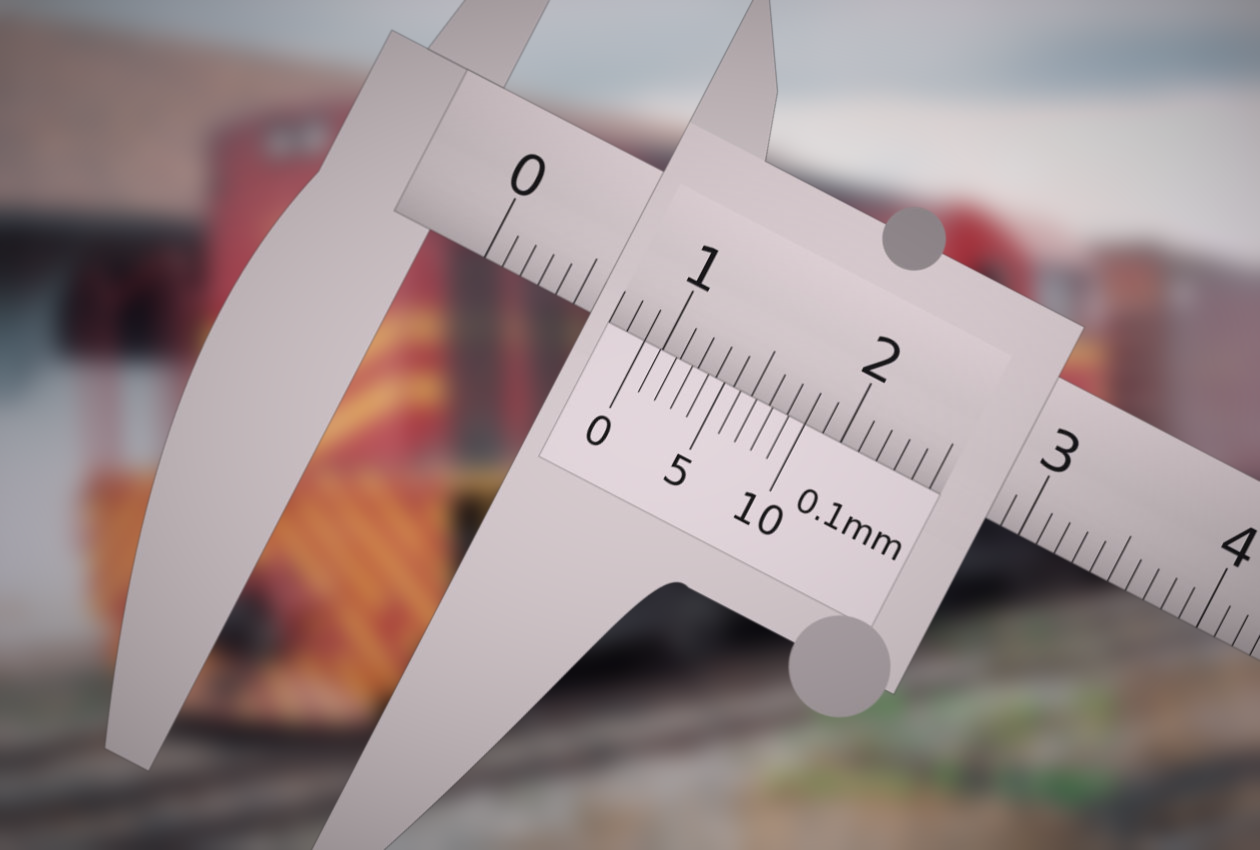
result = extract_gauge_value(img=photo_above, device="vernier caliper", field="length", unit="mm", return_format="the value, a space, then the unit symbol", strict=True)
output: 9.0 mm
